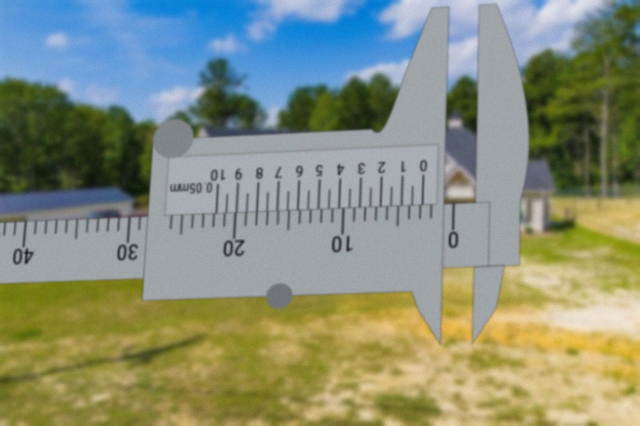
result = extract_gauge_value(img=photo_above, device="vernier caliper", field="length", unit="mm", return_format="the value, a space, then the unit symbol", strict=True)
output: 2.8 mm
